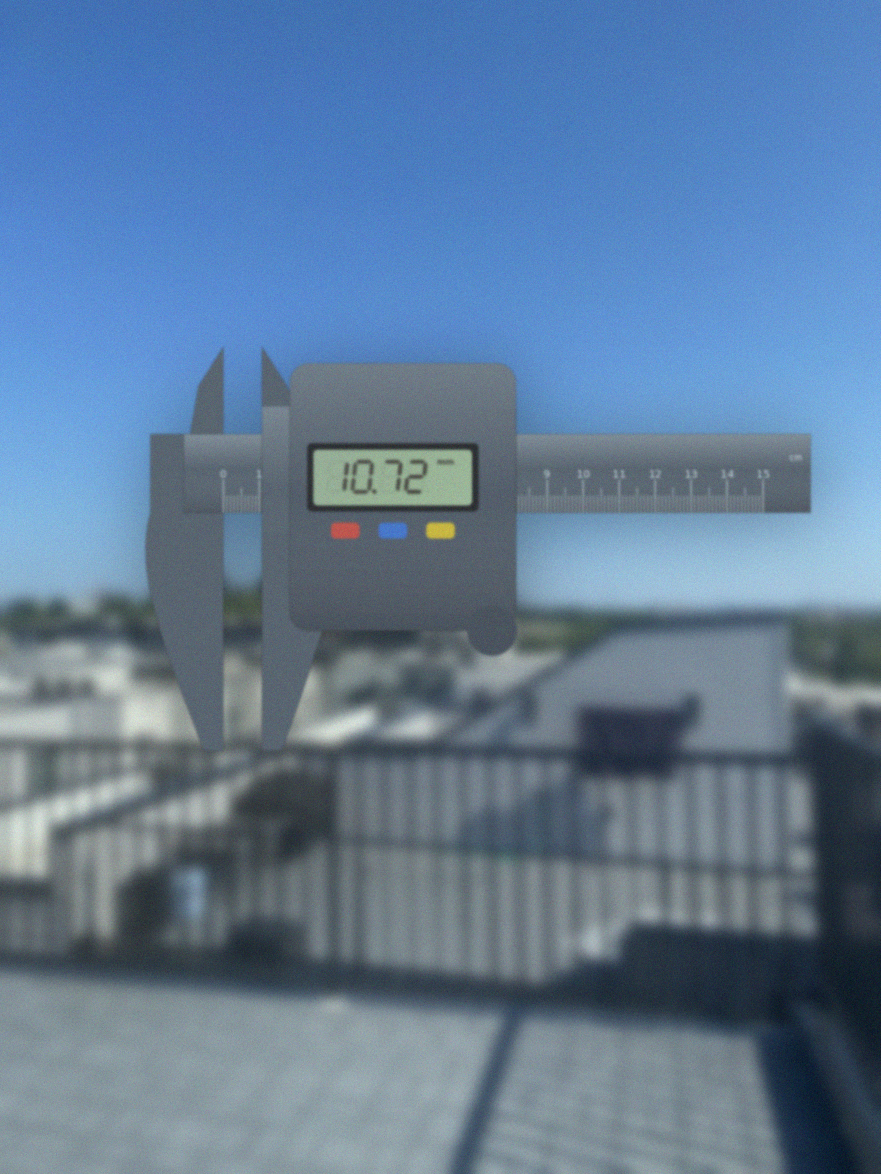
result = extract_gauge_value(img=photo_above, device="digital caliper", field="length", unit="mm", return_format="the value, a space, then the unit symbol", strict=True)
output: 10.72 mm
